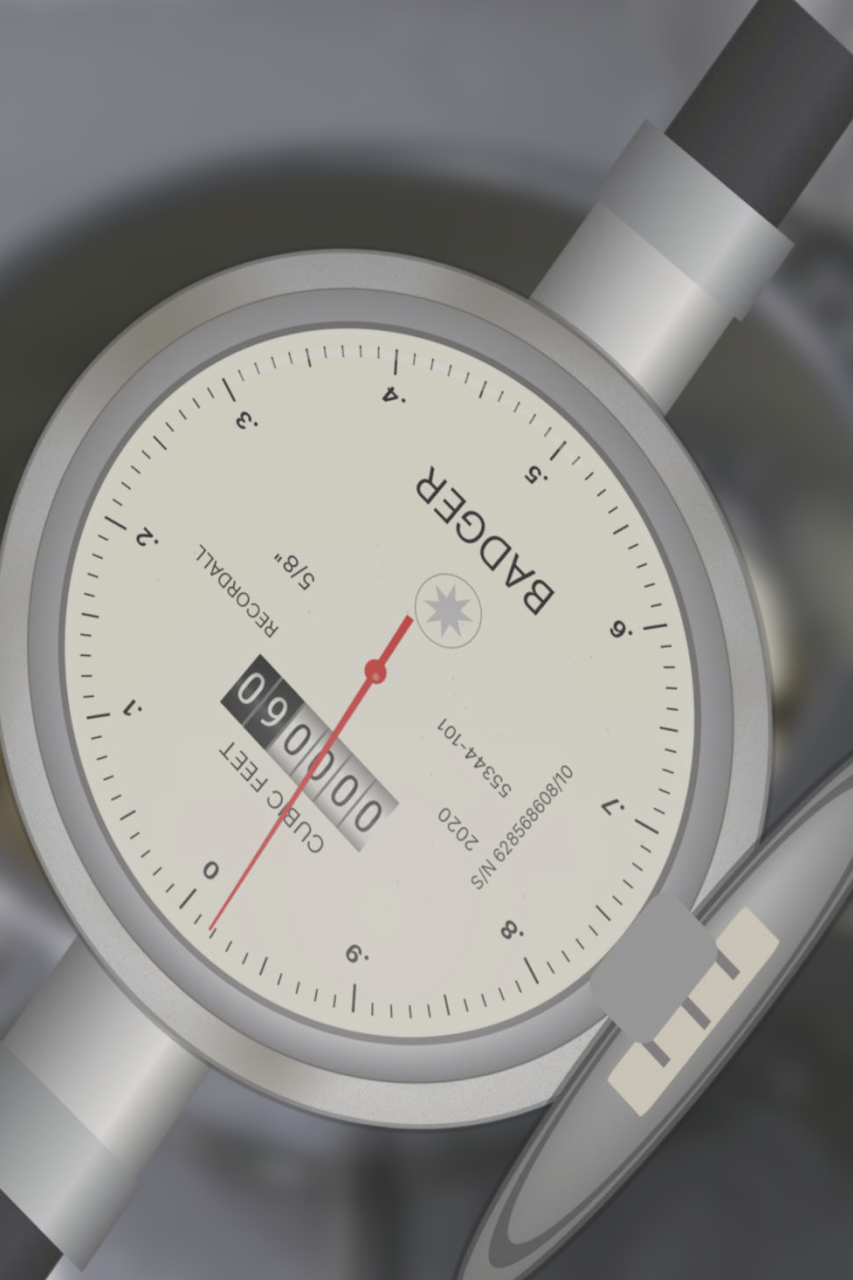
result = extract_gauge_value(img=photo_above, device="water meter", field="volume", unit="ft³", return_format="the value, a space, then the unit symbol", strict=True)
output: 59.98 ft³
